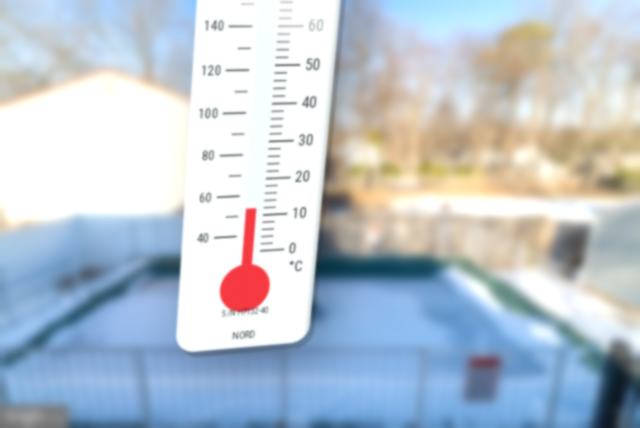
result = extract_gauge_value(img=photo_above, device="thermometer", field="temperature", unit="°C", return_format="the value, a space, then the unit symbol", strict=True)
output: 12 °C
